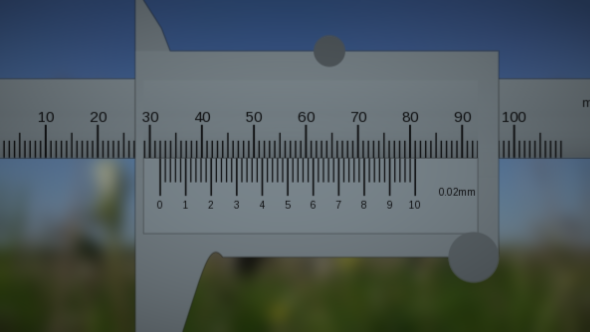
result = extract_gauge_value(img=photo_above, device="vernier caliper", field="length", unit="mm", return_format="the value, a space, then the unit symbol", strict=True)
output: 32.0 mm
